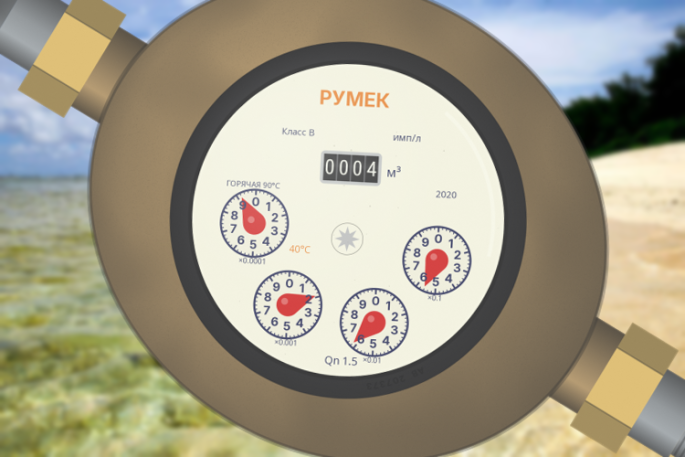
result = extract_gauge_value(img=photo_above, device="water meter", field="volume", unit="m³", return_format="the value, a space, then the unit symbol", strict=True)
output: 4.5619 m³
